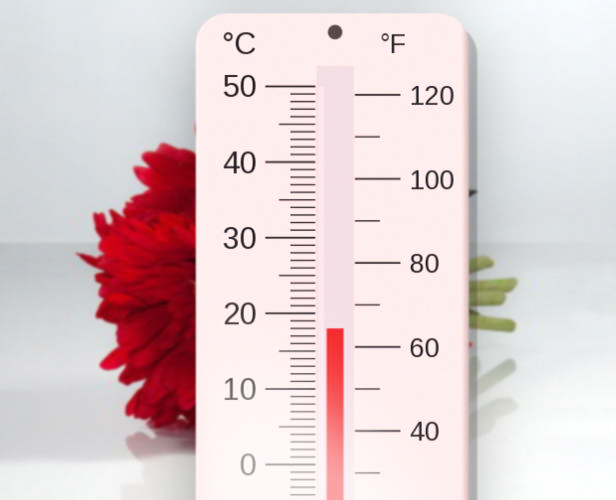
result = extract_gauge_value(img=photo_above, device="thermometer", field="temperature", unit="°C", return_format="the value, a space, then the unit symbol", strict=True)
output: 18 °C
